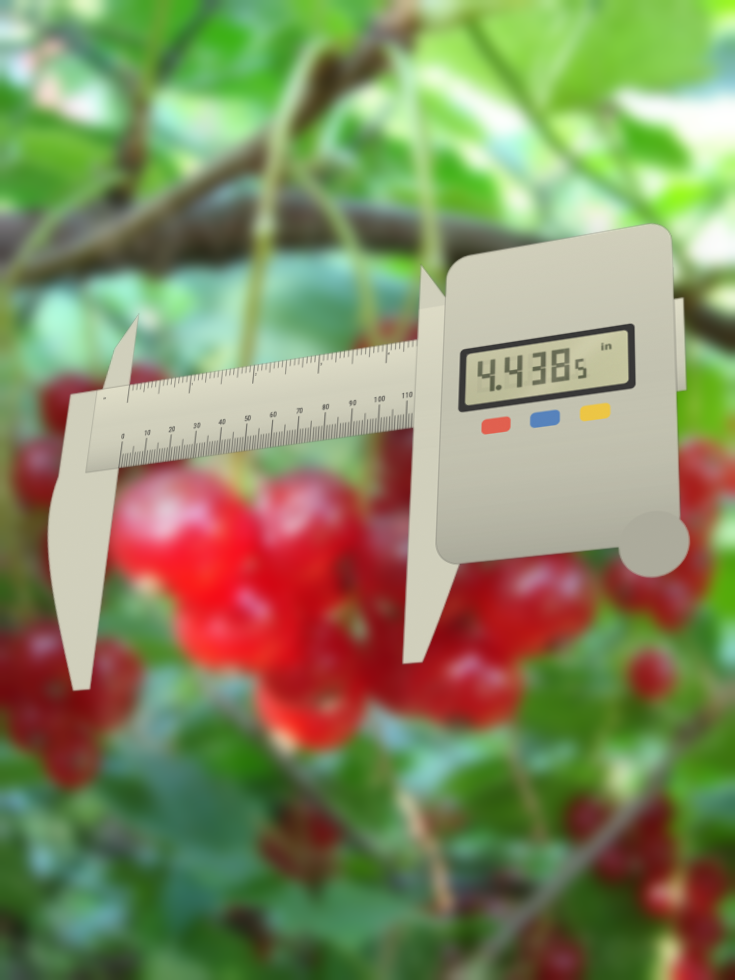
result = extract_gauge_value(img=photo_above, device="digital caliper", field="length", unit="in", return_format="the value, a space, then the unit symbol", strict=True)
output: 4.4385 in
